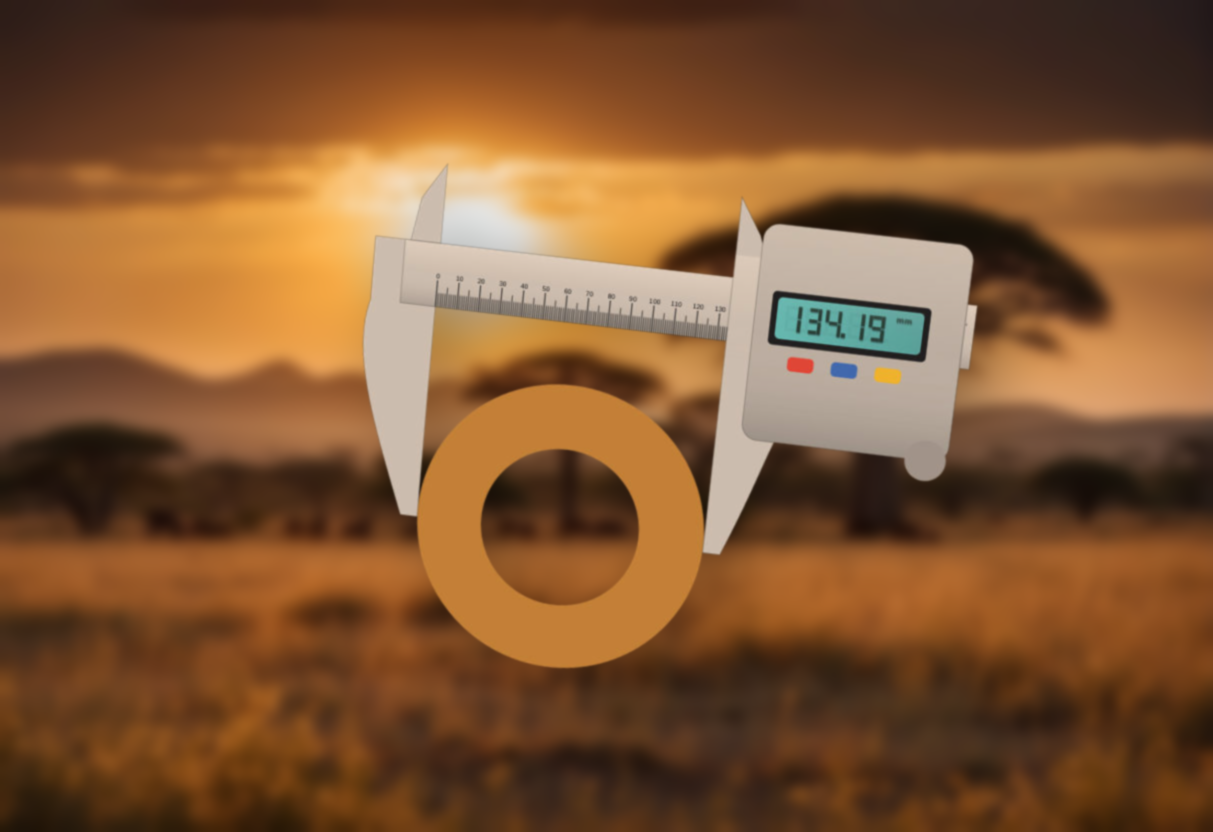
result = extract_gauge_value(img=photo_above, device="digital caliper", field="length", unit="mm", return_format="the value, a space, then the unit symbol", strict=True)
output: 134.19 mm
